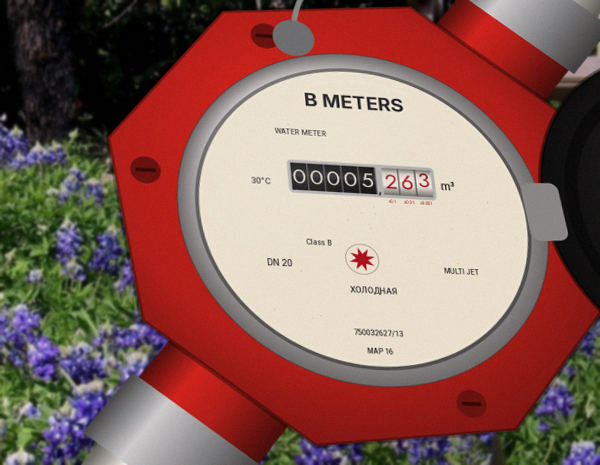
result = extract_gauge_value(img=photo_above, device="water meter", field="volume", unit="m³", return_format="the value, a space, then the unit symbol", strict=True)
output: 5.263 m³
